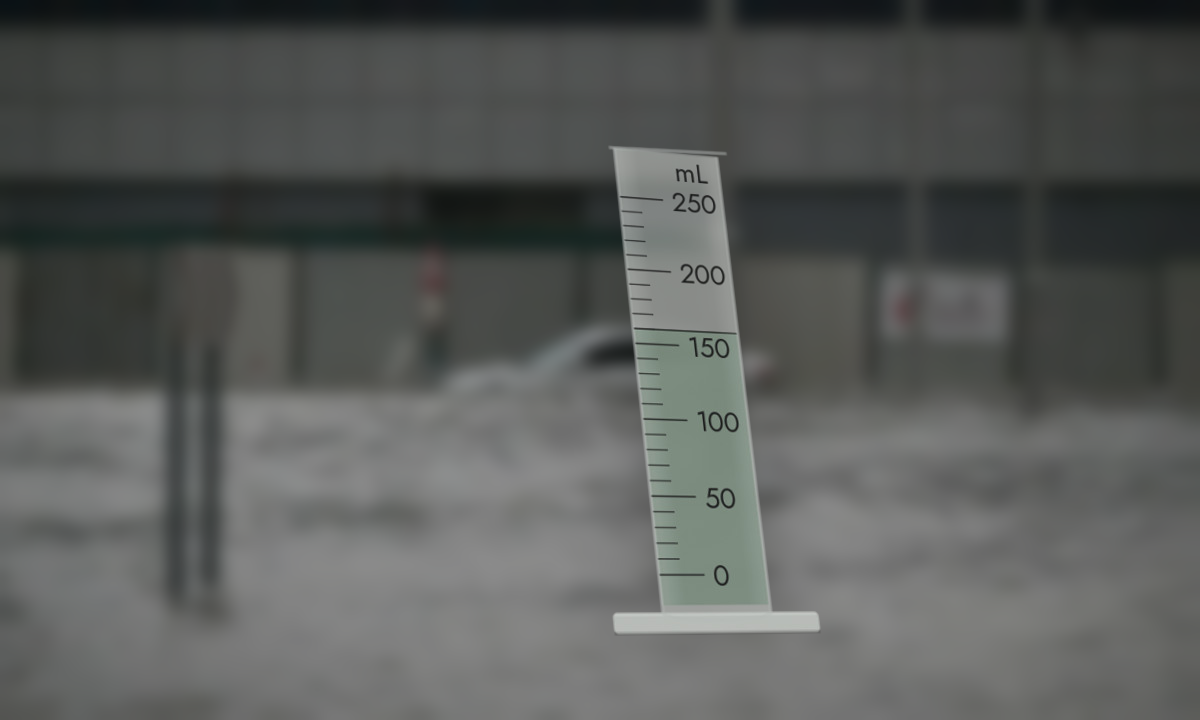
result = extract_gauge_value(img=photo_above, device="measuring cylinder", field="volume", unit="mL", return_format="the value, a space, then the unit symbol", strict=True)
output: 160 mL
